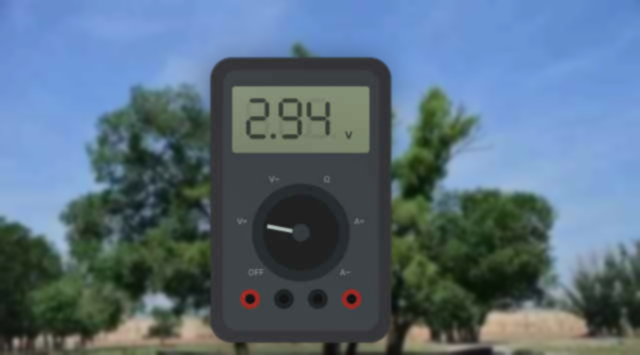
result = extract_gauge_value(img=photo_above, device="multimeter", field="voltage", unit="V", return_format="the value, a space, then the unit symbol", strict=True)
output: 2.94 V
